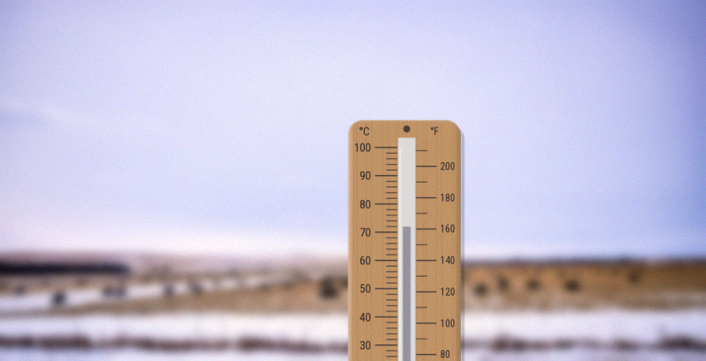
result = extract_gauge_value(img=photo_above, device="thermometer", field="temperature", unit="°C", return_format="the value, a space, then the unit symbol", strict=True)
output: 72 °C
